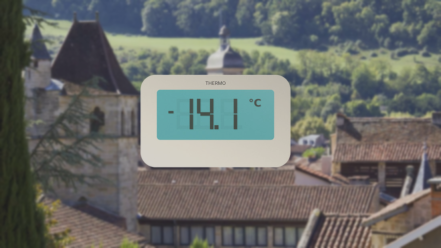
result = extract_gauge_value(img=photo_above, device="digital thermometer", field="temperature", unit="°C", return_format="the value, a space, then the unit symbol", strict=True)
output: -14.1 °C
